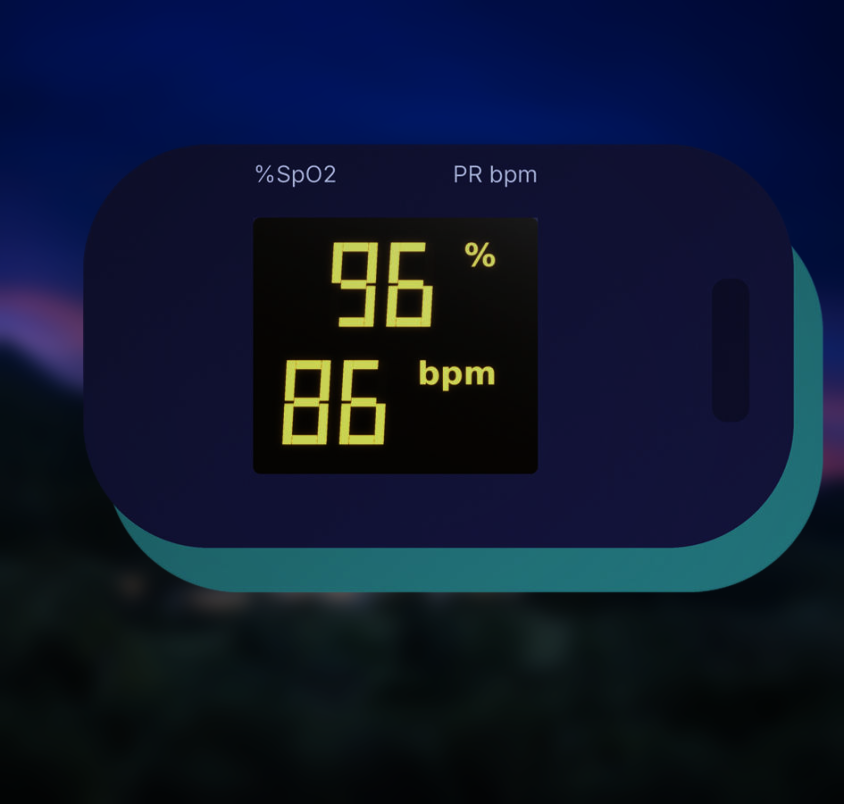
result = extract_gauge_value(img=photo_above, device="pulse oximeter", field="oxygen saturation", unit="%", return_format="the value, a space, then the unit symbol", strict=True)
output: 96 %
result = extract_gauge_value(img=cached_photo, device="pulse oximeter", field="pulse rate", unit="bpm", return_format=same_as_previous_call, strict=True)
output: 86 bpm
